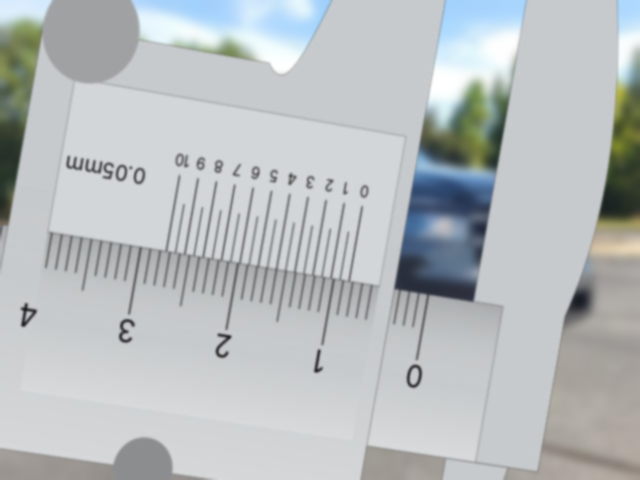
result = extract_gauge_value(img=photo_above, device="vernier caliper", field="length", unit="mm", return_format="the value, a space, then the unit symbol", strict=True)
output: 8.4 mm
